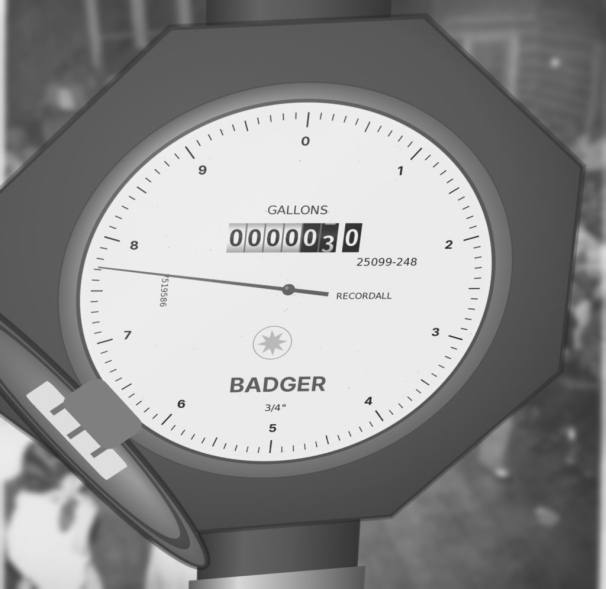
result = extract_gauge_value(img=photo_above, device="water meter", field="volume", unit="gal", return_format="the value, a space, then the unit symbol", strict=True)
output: 27.7 gal
